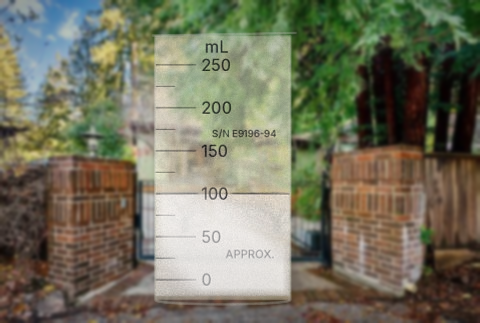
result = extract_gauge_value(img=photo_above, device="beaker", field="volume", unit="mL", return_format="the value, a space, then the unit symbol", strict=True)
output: 100 mL
